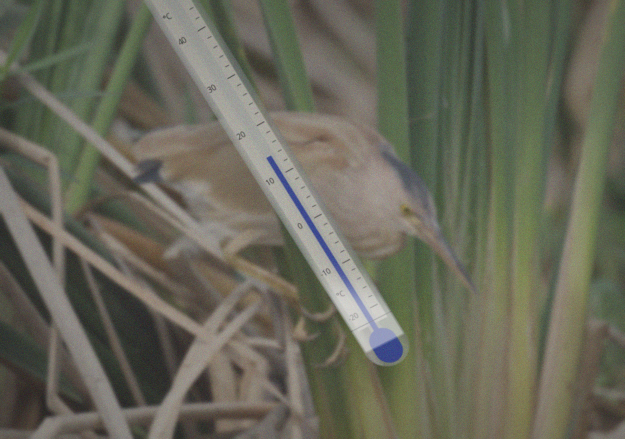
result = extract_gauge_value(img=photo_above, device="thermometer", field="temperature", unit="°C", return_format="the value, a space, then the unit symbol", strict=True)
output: 14 °C
